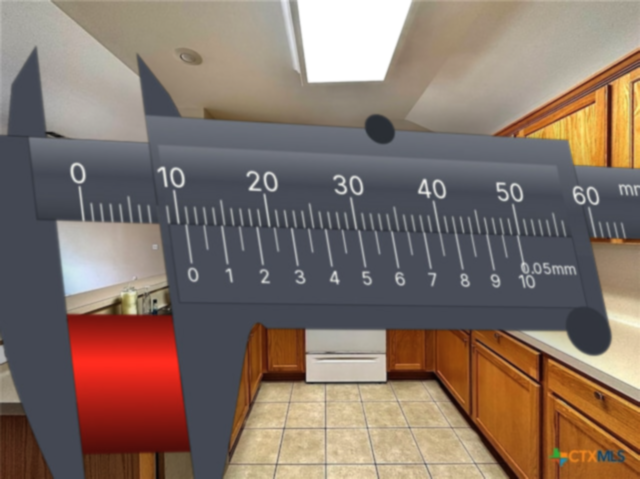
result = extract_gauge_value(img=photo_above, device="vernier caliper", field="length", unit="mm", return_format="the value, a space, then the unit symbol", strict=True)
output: 10.8 mm
